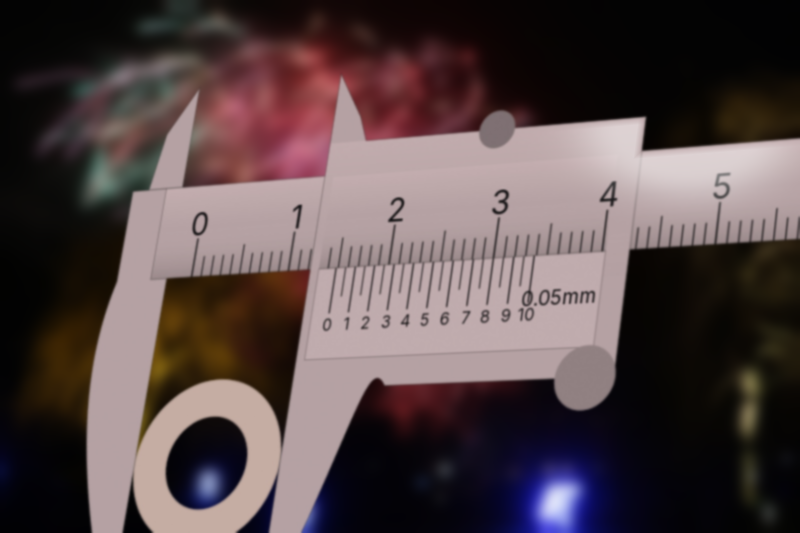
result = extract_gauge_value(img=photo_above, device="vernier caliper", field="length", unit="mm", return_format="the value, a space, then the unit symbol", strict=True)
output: 14.8 mm
